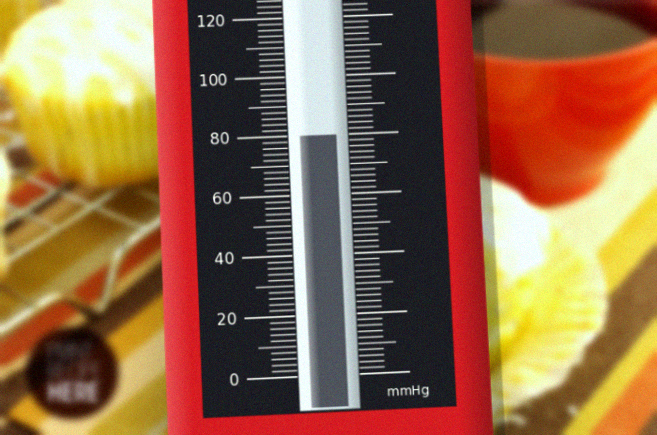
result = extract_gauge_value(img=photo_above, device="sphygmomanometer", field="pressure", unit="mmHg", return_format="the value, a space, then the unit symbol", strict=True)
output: 80 mmHg
